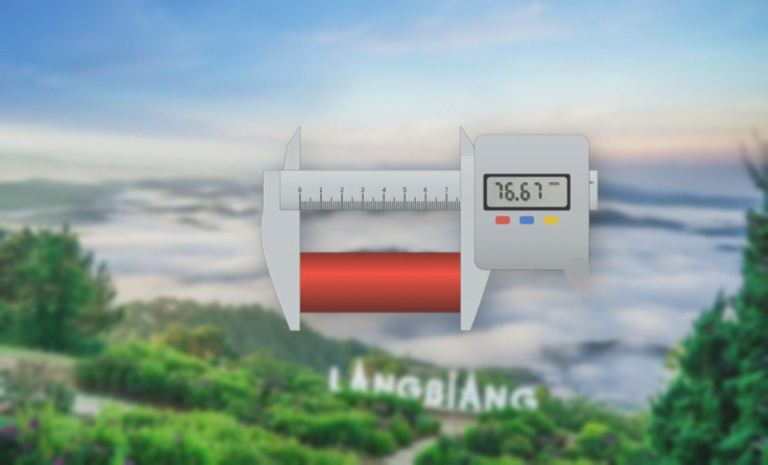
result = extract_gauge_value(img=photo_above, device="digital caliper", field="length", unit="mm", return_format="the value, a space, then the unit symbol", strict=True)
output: 76.67 mm
